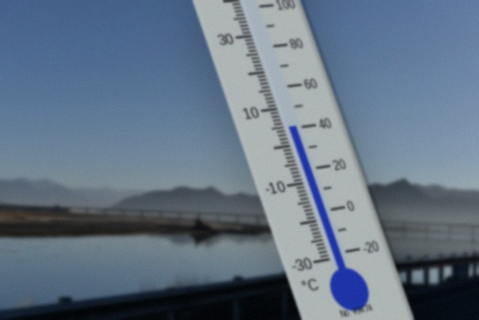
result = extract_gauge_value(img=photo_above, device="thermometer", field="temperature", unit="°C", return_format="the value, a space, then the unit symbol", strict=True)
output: 5 °C
